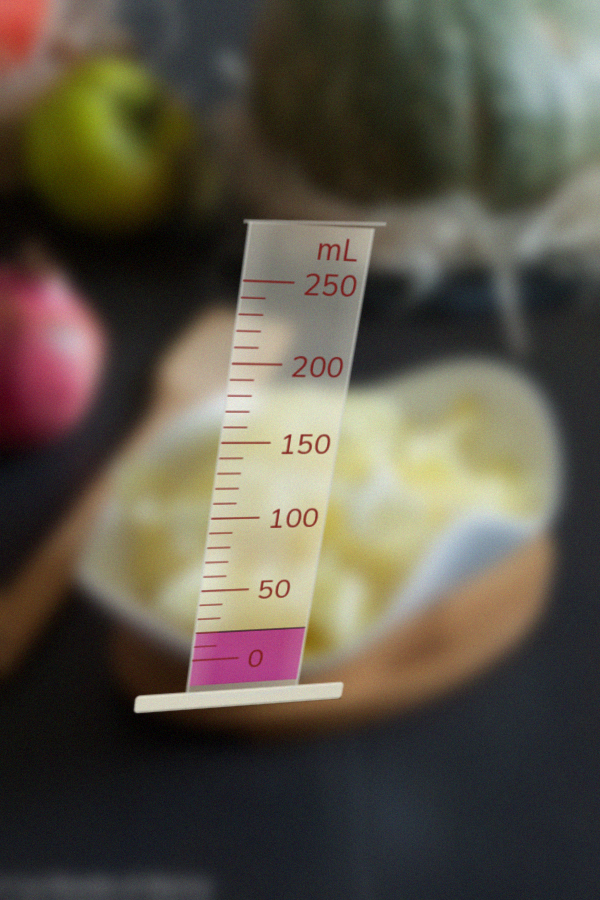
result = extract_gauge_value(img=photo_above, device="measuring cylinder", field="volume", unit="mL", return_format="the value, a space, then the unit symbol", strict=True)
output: 20 mL
